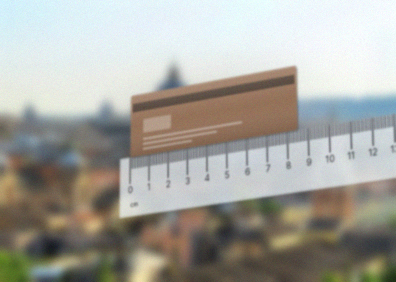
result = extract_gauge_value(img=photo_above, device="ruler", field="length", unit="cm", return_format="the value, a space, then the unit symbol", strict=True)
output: 8.5 cm
